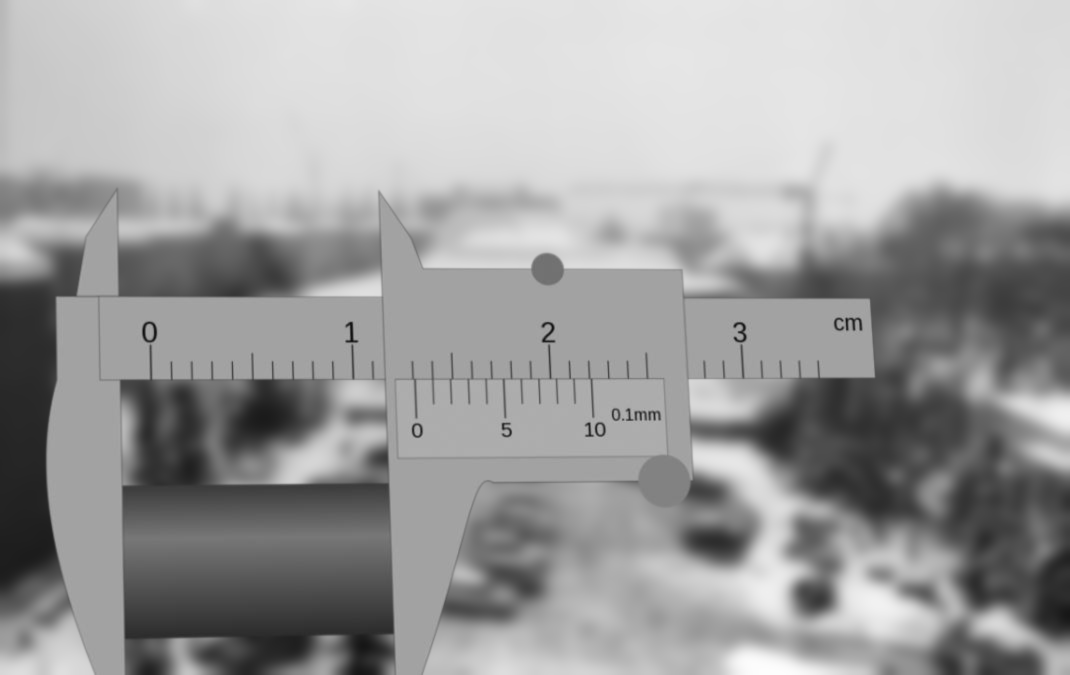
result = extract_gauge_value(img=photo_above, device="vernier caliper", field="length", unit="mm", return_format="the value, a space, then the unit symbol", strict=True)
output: 13.1 mm
